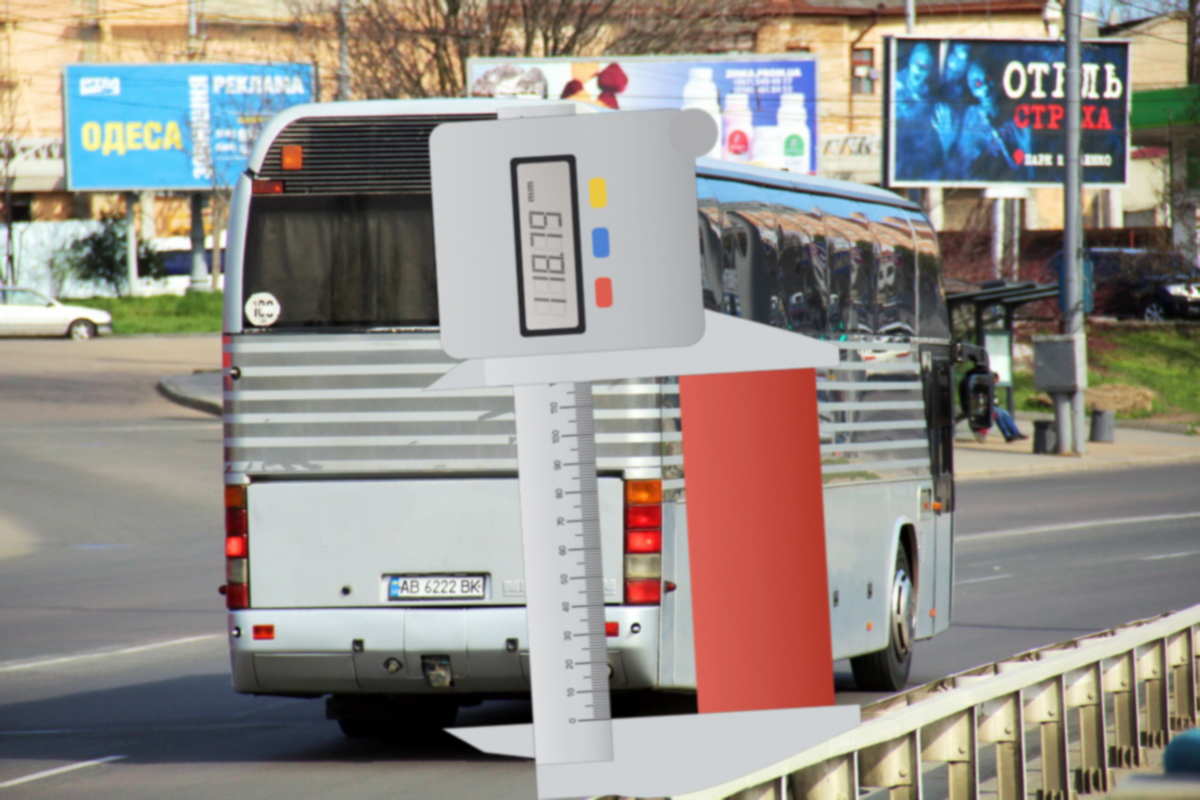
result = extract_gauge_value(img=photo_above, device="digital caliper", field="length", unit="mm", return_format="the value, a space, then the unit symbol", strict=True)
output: 118.79 mm
